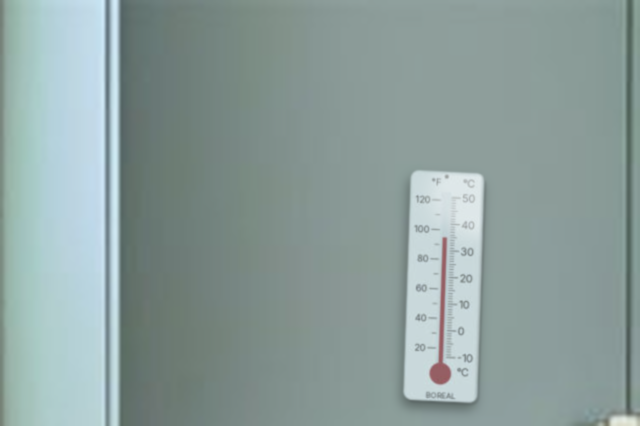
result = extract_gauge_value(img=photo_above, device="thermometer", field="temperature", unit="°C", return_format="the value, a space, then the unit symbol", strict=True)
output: 35 °C
